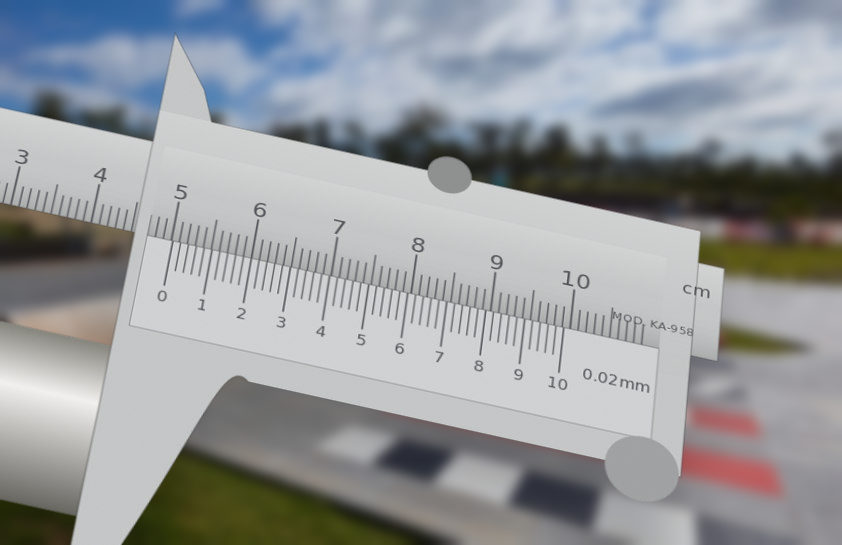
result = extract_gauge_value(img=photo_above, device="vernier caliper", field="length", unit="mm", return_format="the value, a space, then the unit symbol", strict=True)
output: 50.2 mm
